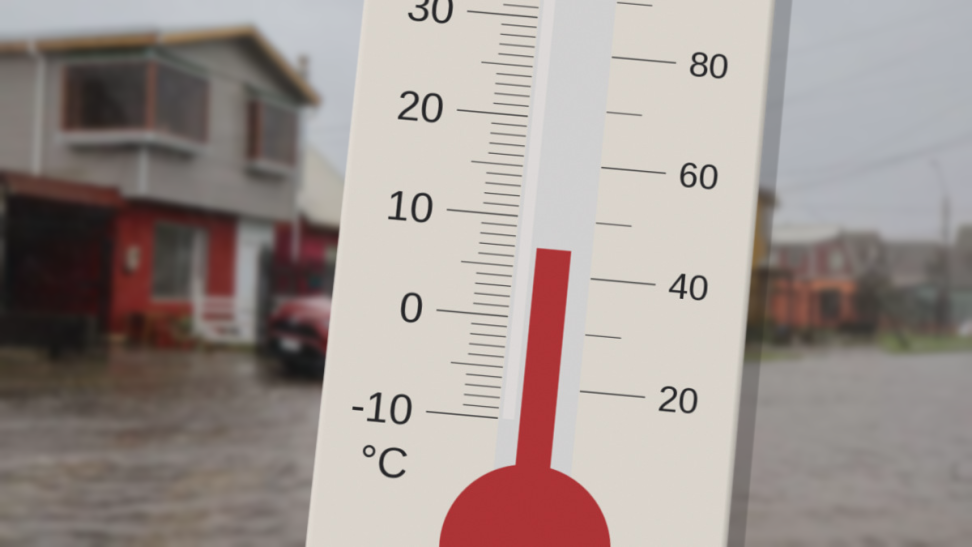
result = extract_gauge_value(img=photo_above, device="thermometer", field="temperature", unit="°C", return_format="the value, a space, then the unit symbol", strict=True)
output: 7 °C
